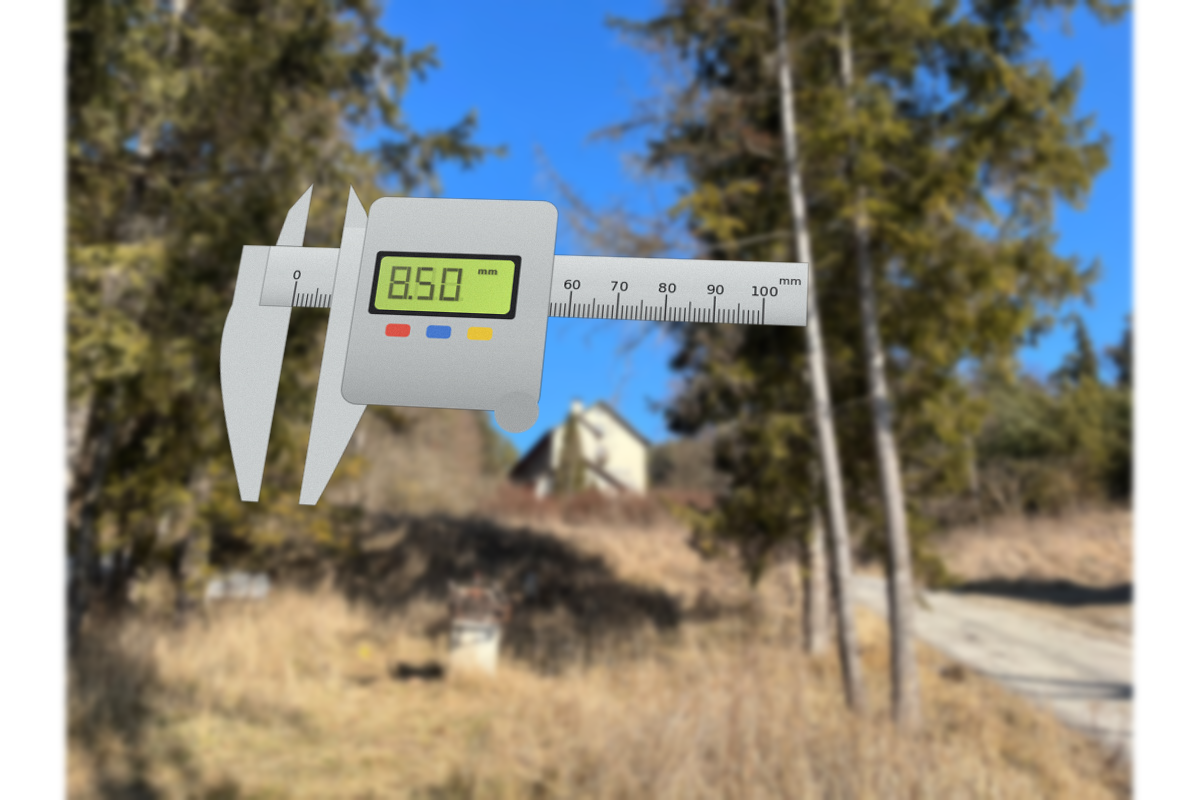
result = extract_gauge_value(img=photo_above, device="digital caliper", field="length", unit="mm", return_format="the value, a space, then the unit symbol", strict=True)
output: 8.50 mm
